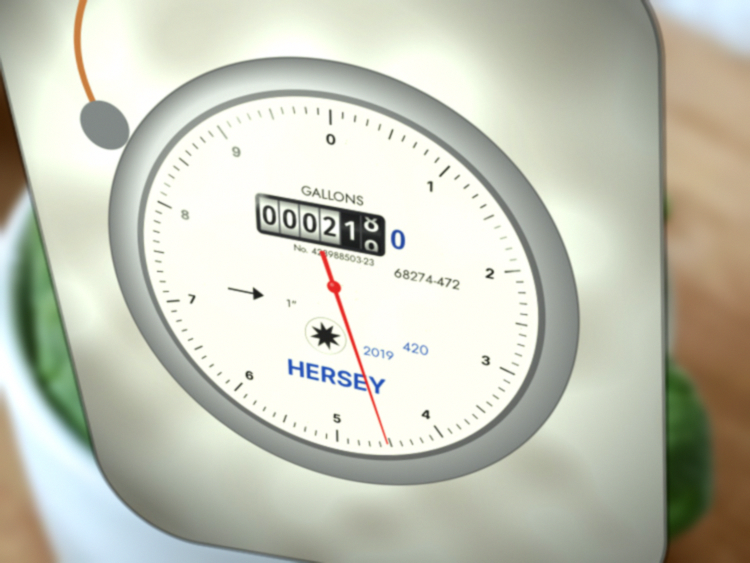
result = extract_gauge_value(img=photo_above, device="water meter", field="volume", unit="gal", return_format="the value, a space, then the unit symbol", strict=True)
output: 2184.5 gal
